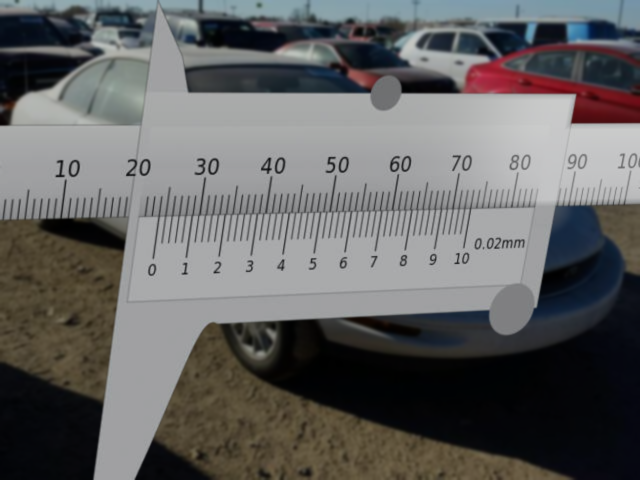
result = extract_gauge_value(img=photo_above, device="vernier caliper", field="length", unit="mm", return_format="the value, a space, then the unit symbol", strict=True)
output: 24.0 mm
